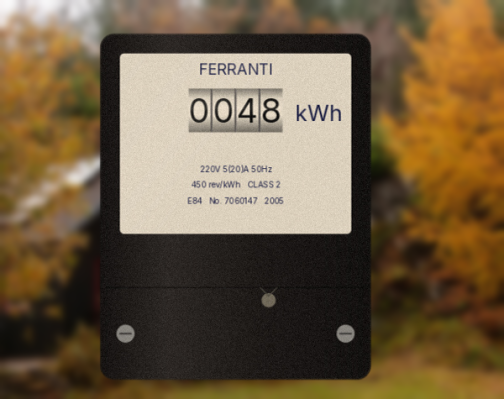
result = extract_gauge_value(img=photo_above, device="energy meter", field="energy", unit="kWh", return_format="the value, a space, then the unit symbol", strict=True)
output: 48 kWh
